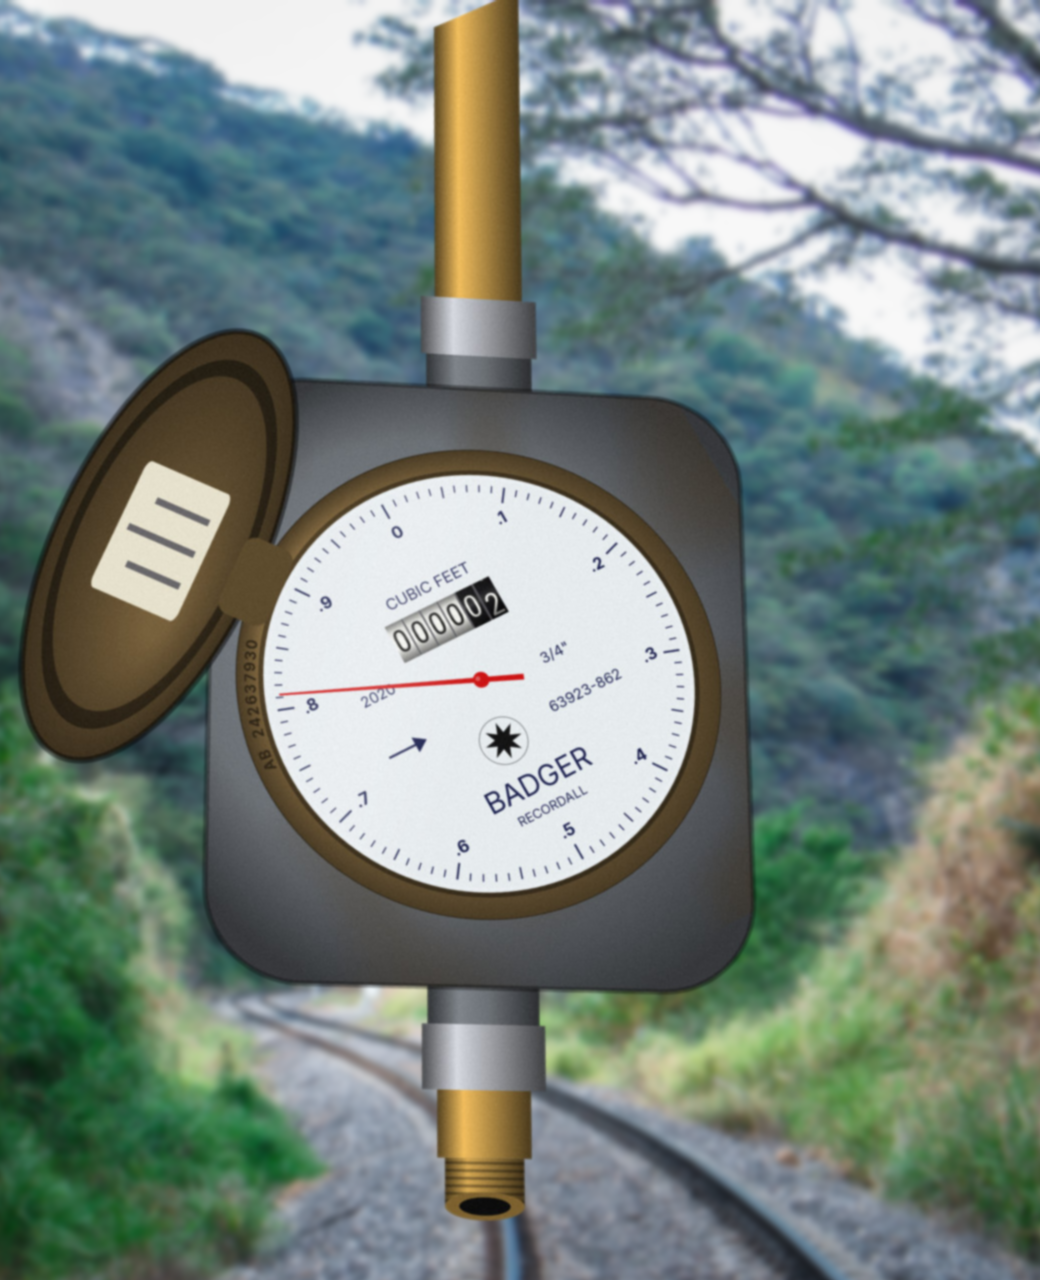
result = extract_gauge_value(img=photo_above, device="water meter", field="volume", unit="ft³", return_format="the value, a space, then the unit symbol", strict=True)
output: 1.81 ft³
